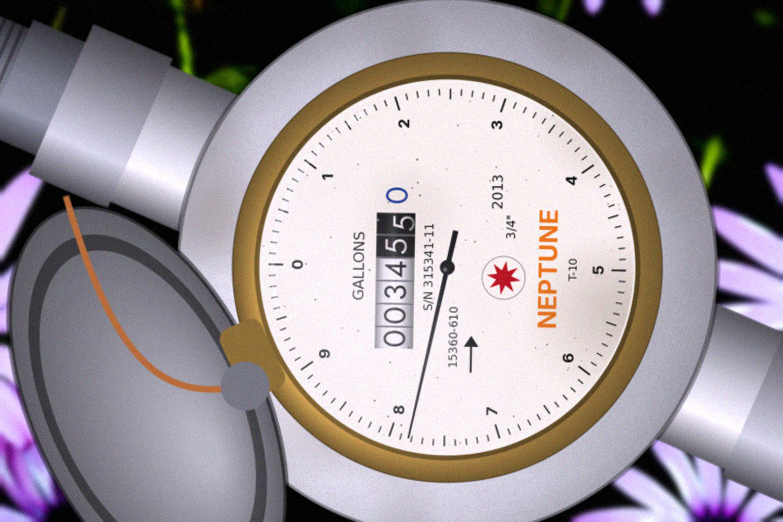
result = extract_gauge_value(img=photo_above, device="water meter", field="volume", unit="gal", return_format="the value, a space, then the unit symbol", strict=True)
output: 34547.8 gal
